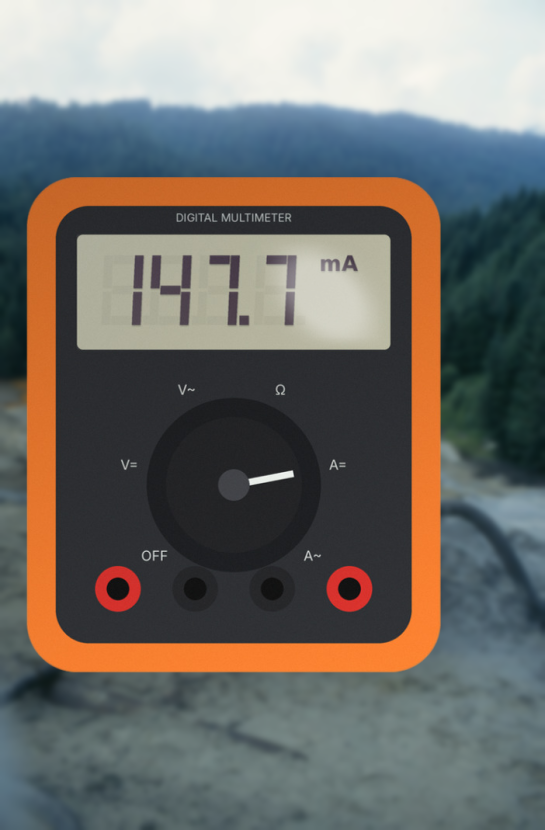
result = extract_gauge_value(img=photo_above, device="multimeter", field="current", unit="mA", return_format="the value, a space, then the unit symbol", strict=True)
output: 147.7 mA
